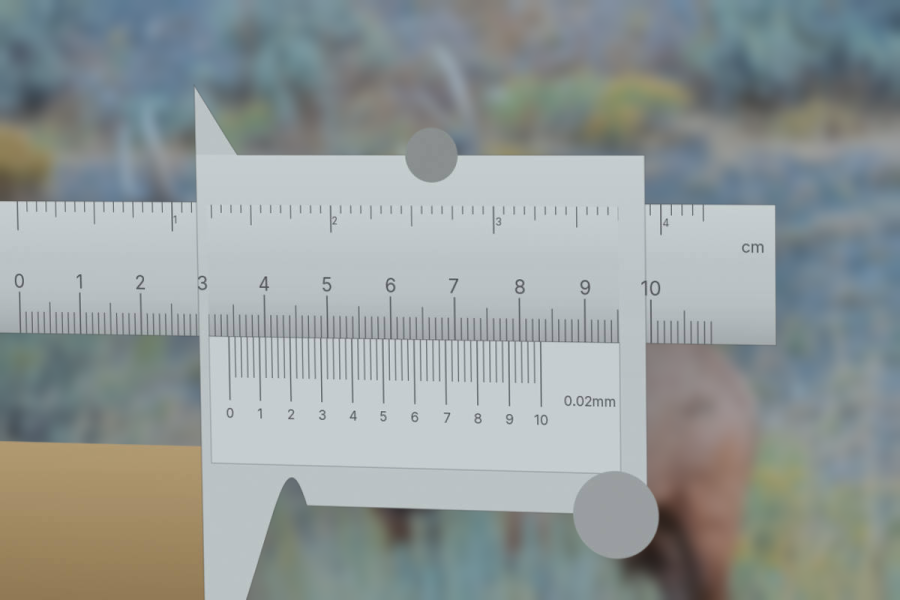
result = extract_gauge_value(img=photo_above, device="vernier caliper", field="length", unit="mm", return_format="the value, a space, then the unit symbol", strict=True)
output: 34.2 mm
